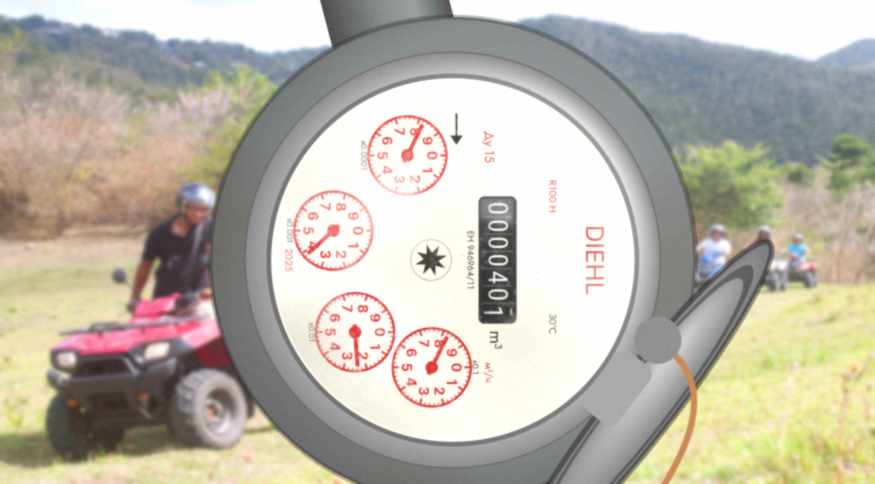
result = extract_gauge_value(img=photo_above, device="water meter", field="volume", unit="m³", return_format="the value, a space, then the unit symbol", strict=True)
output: 400.8238 m³
